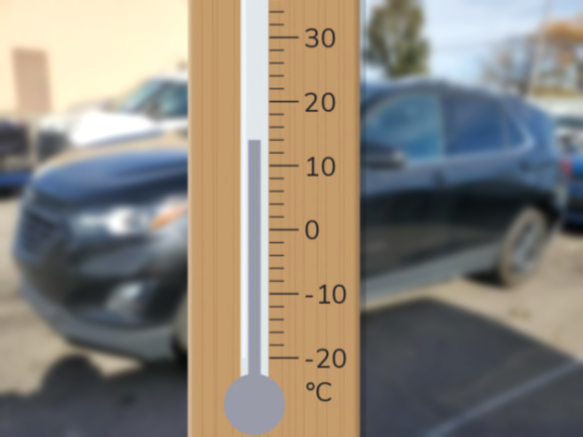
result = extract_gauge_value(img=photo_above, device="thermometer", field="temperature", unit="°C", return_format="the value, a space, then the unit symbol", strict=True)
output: 14 °C
